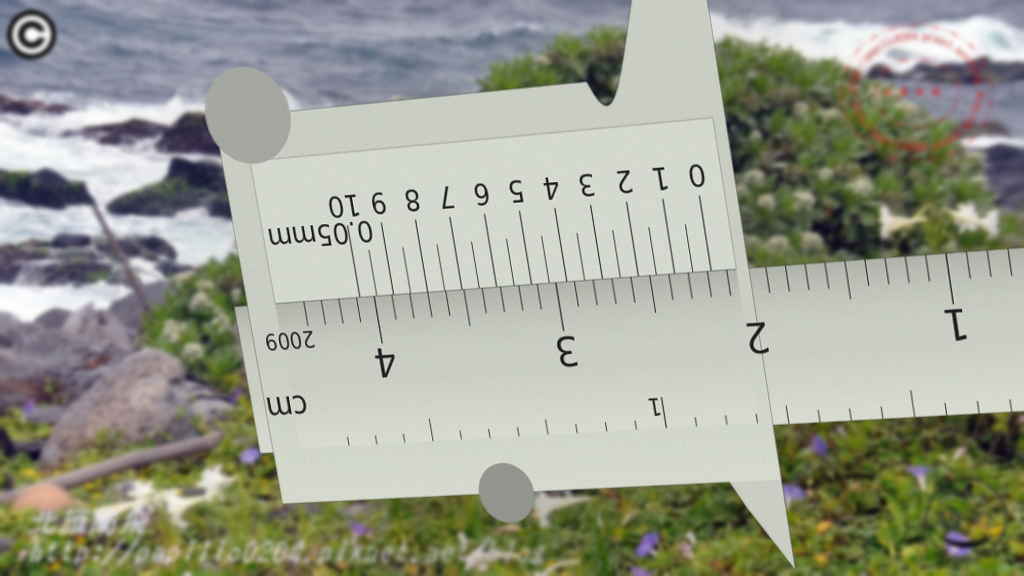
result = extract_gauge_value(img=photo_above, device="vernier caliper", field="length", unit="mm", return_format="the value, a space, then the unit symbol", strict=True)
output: 21.8 mm
